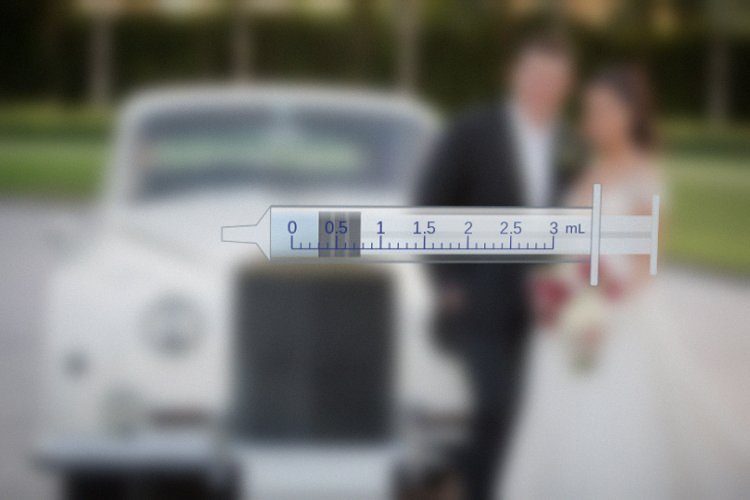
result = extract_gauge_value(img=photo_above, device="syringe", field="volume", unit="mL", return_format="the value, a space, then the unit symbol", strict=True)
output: 0.3 mL
